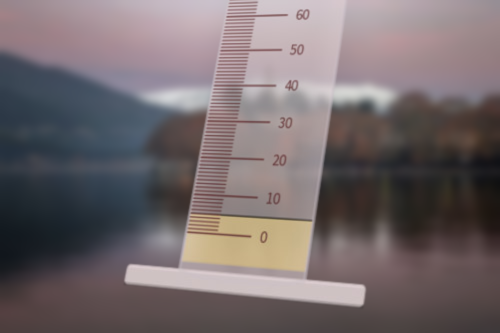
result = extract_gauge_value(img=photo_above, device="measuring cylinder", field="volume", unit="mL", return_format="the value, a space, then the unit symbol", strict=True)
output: 5 mL
